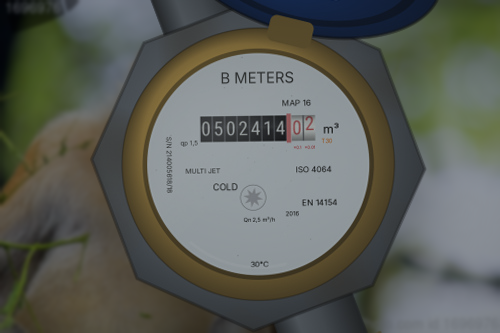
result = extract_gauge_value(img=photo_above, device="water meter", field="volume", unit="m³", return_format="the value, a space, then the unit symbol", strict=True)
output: 502414.02 m³
